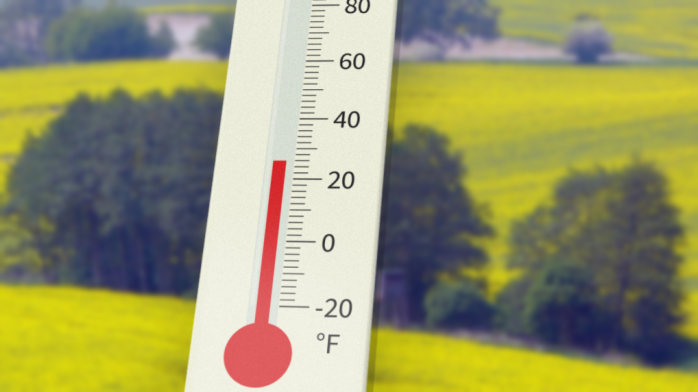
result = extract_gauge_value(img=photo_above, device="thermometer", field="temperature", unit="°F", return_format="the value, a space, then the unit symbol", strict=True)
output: 26 °F
